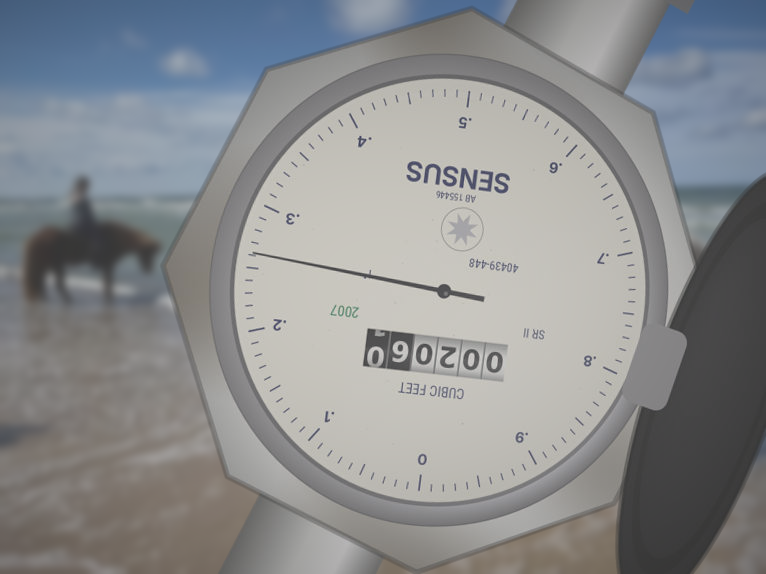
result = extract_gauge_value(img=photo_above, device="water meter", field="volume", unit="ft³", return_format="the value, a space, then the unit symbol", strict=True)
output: 2060.26 ft³
